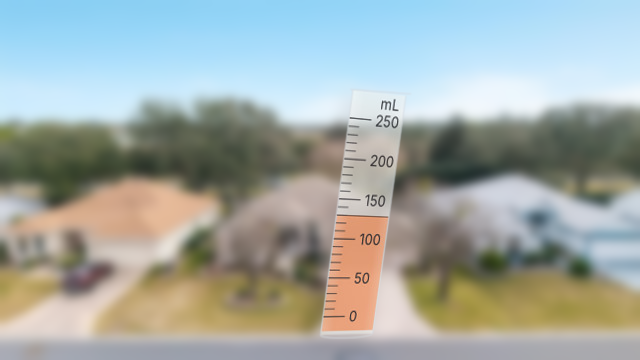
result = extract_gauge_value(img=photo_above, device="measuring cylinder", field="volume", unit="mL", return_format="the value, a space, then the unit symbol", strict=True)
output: 130 mL
